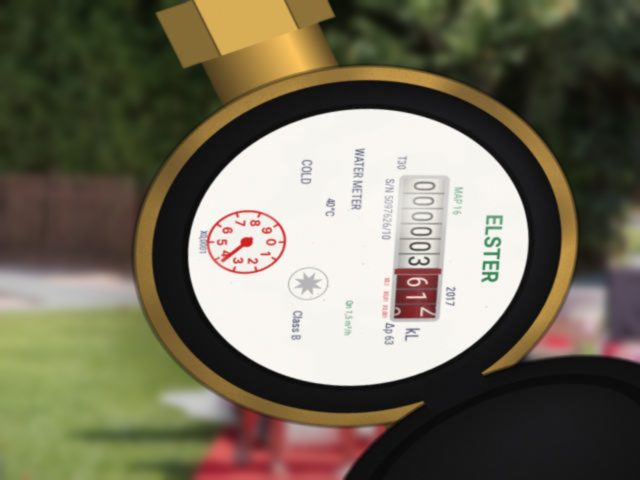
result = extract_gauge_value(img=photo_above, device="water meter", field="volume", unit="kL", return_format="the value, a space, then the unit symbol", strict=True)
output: 3.6123 kL
